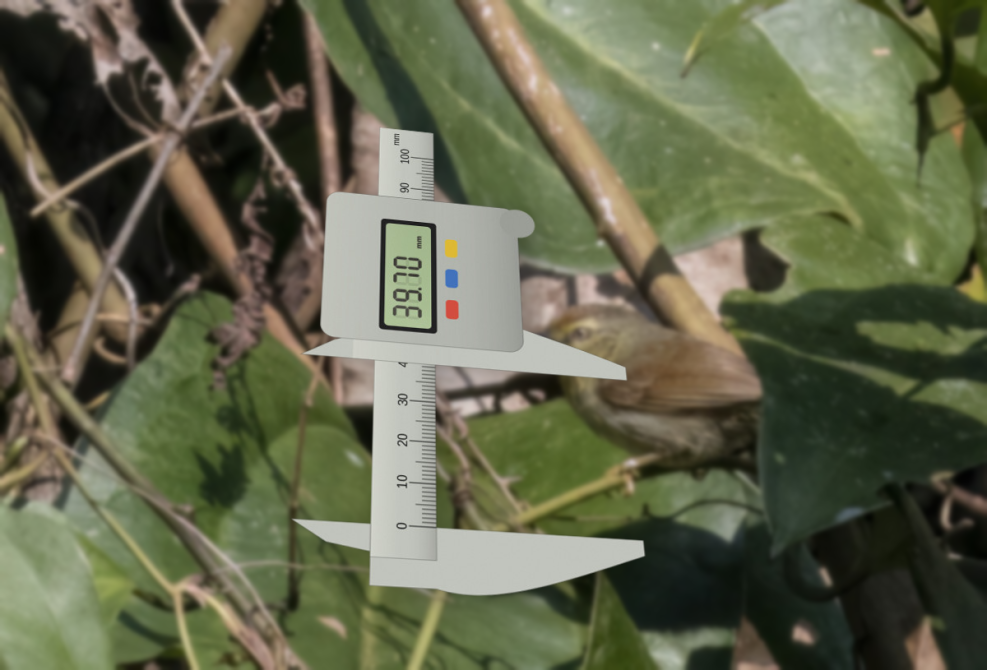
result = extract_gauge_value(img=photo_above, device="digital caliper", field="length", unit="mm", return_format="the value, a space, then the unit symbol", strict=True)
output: 39.70 mm
